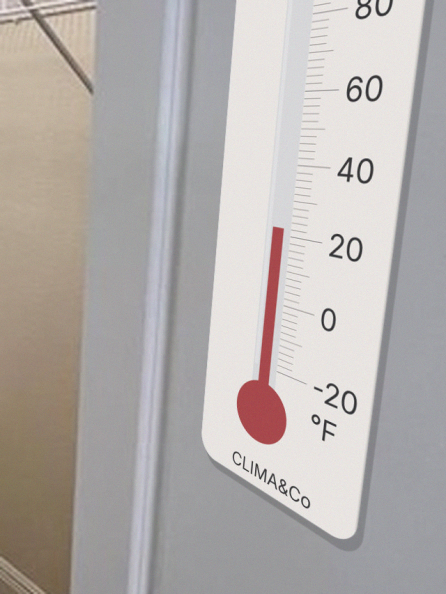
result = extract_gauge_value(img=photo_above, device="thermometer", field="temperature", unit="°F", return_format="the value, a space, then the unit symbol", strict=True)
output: 22 °F
